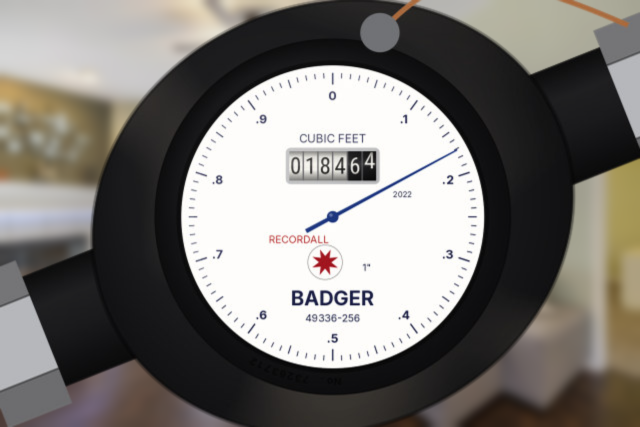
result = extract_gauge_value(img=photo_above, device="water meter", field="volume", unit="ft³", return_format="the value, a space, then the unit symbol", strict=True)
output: 18464.17 ft³
